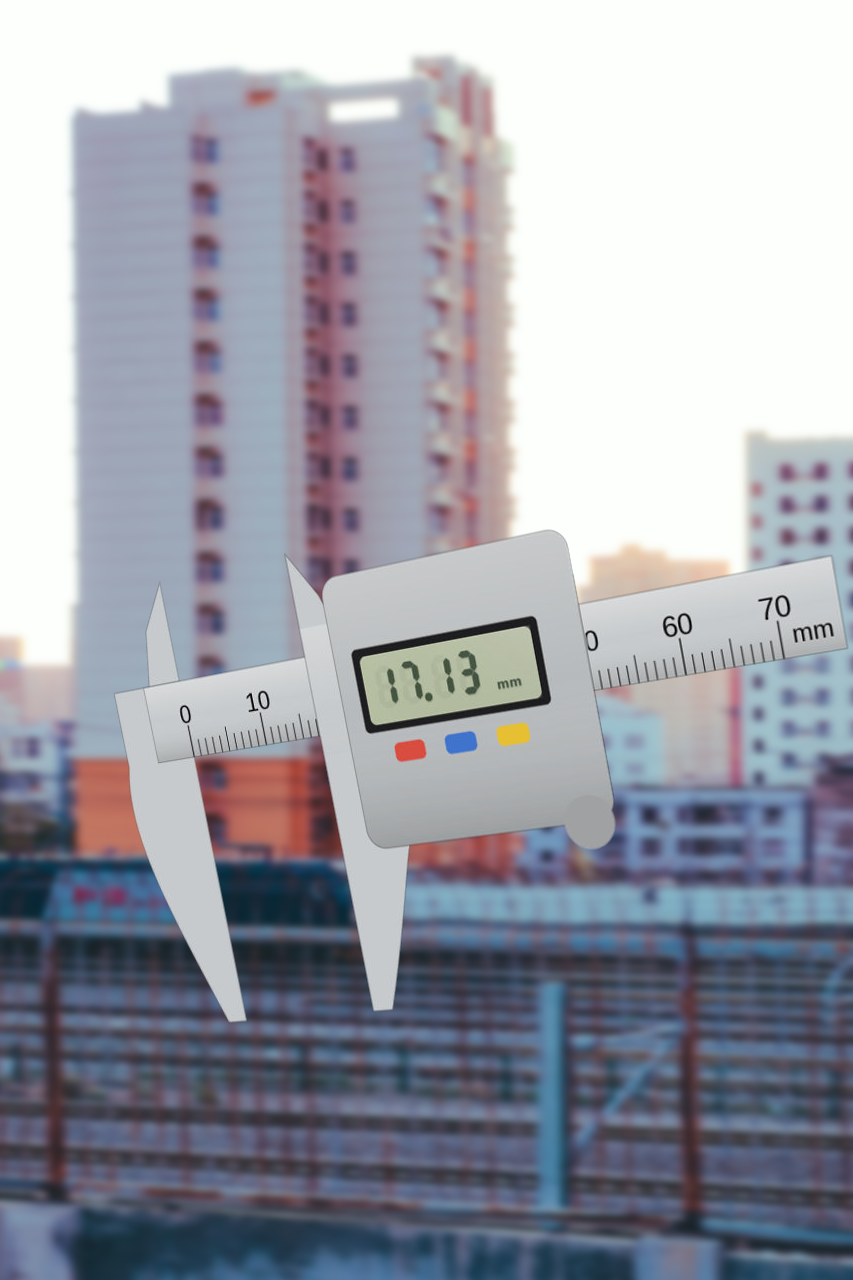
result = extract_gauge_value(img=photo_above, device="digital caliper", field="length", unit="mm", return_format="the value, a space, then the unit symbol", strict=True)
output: 17.13 mm
